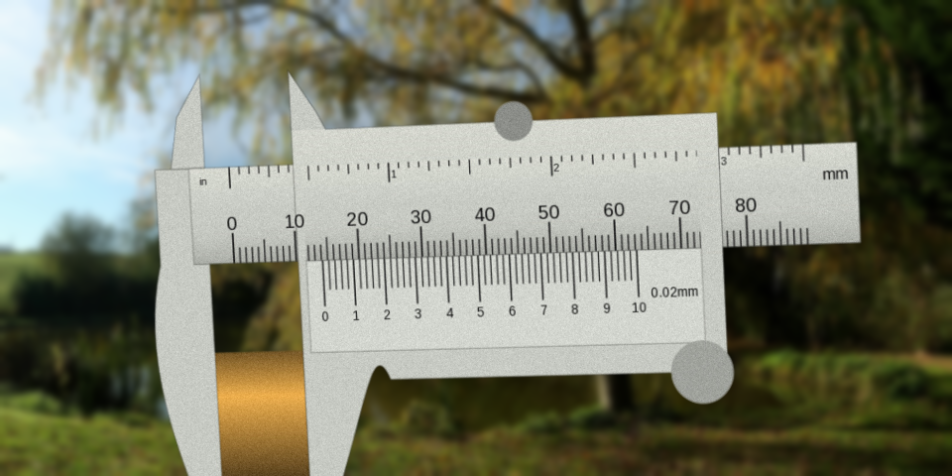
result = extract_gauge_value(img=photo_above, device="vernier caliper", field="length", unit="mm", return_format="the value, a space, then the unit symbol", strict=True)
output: 14.2 mm
